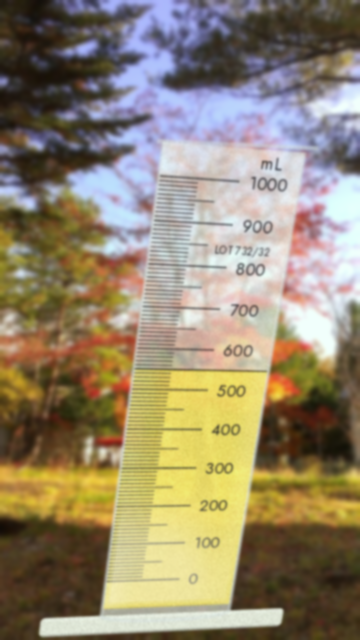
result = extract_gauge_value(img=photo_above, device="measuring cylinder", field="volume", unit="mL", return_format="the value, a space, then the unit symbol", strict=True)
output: 550 mL
